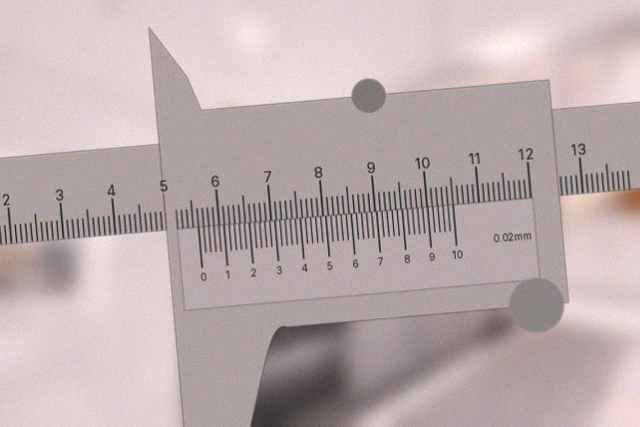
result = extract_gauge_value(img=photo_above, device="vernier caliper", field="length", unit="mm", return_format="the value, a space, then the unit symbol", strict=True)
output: 56.0 mm
